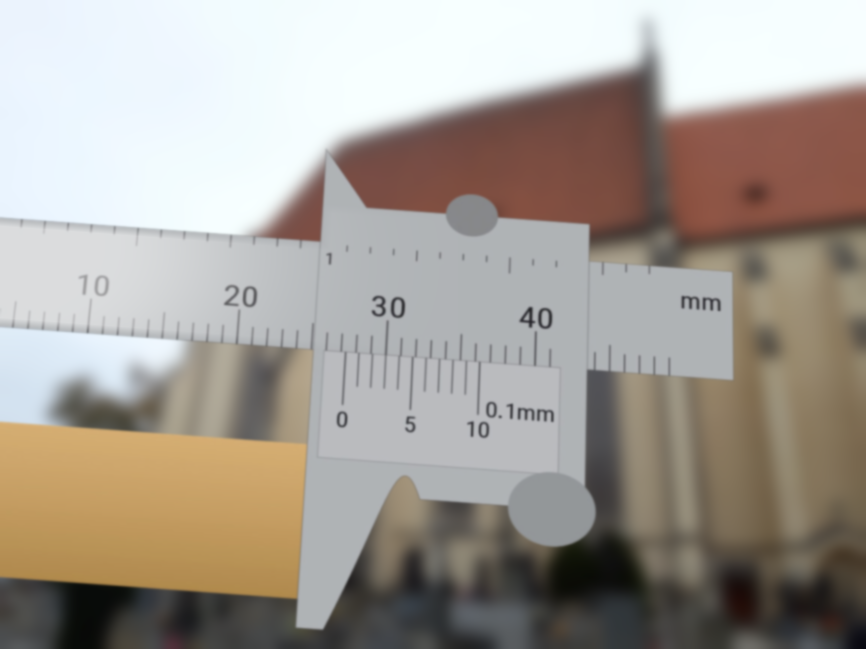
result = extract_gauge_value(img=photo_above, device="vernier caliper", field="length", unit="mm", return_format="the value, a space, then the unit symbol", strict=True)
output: 27.3 mm
